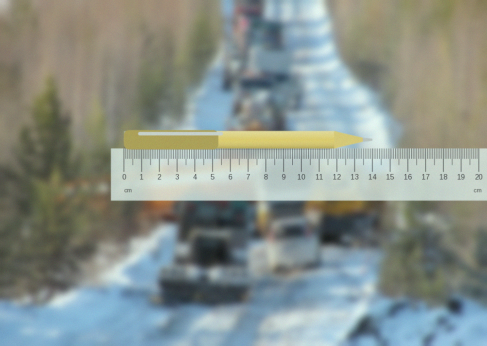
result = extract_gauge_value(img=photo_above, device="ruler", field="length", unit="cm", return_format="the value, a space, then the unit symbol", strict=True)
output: 14 cm
